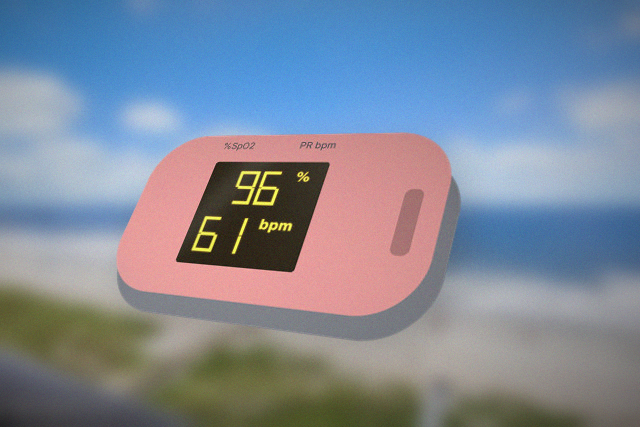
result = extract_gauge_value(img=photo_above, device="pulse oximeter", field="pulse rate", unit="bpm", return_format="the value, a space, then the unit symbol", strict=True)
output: 61 bpm
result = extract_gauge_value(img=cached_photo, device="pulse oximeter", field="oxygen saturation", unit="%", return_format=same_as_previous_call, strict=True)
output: 96 %
